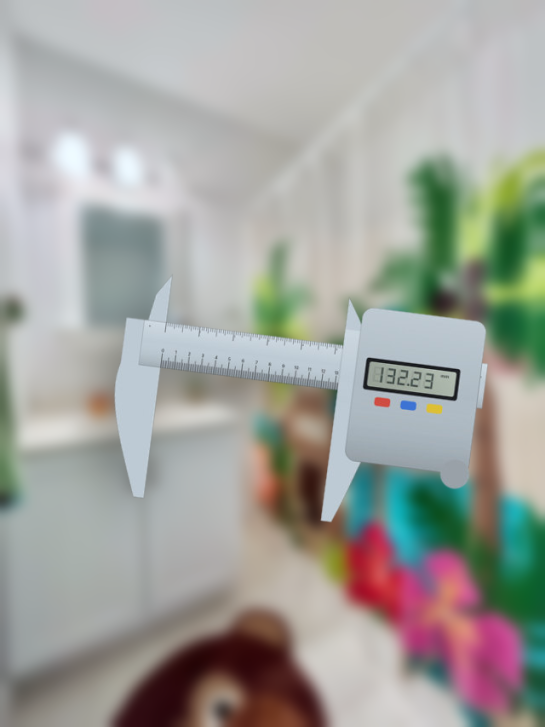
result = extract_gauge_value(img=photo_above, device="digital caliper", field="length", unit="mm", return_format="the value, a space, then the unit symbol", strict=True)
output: 132.23 mm
